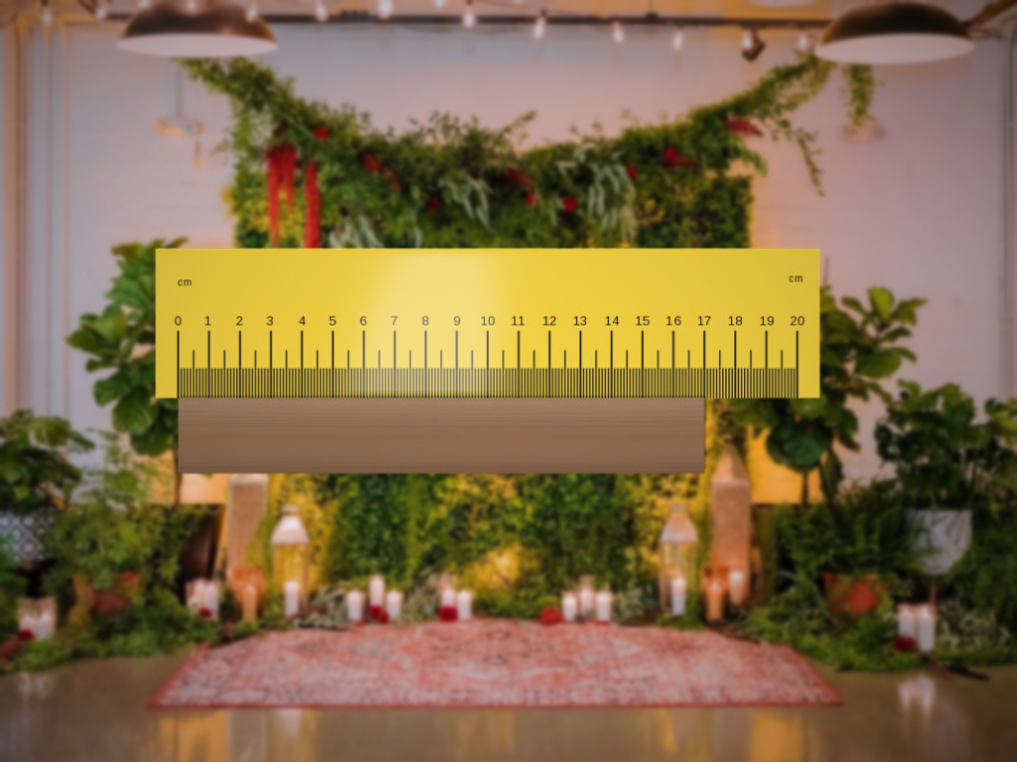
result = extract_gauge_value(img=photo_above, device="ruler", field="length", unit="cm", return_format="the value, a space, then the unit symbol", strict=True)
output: 17 cm
